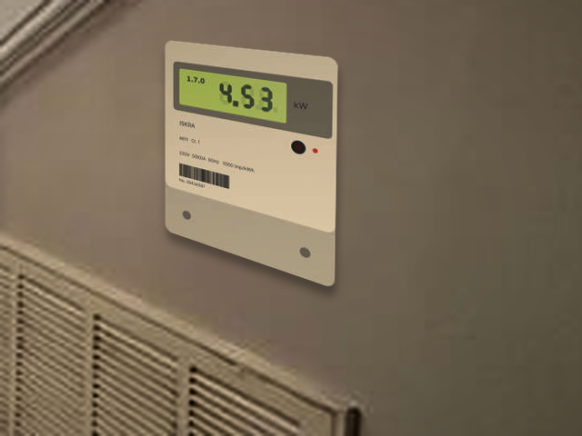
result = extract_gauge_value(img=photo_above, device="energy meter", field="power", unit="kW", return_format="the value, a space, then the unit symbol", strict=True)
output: 4.53 kW
